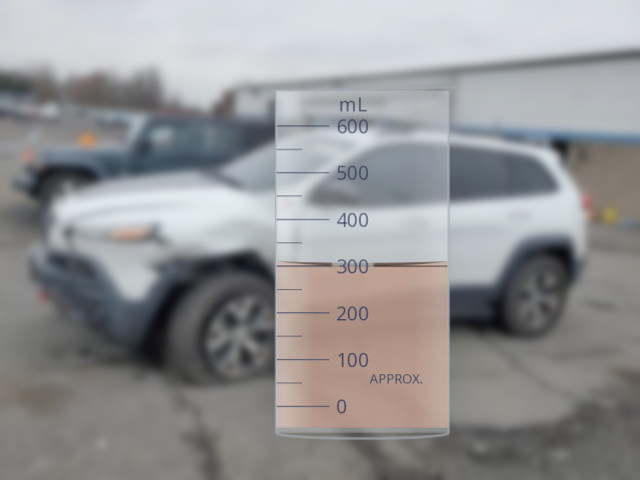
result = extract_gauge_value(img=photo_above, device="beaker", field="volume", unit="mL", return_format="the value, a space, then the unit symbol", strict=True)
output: 300 mL
